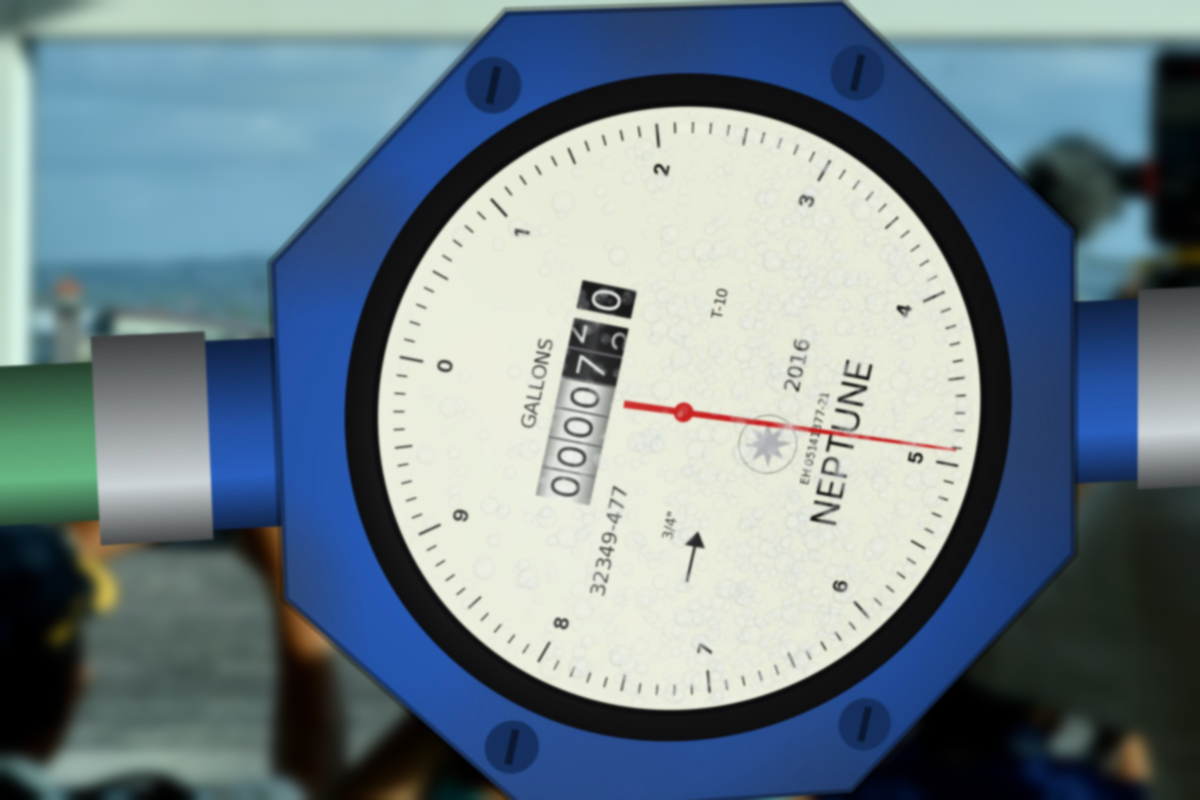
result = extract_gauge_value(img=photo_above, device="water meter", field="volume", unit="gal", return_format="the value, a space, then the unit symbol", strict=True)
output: 724.9 gal
